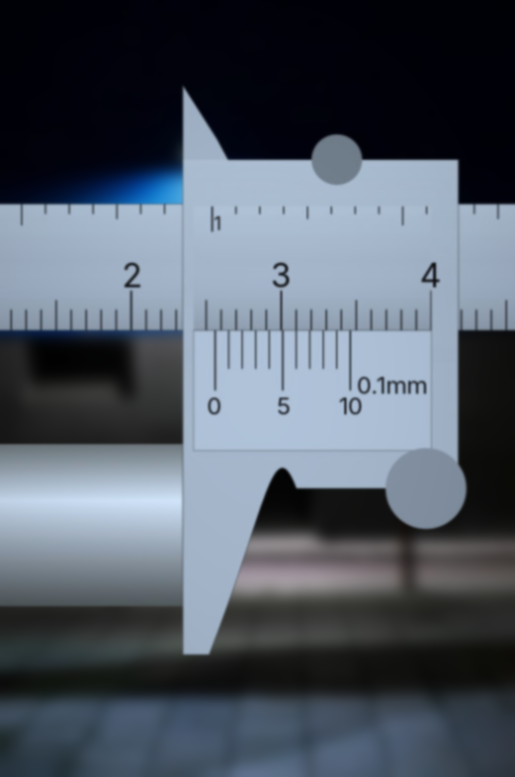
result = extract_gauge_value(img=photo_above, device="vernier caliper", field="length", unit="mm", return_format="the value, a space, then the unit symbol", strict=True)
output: 25.6 mm
